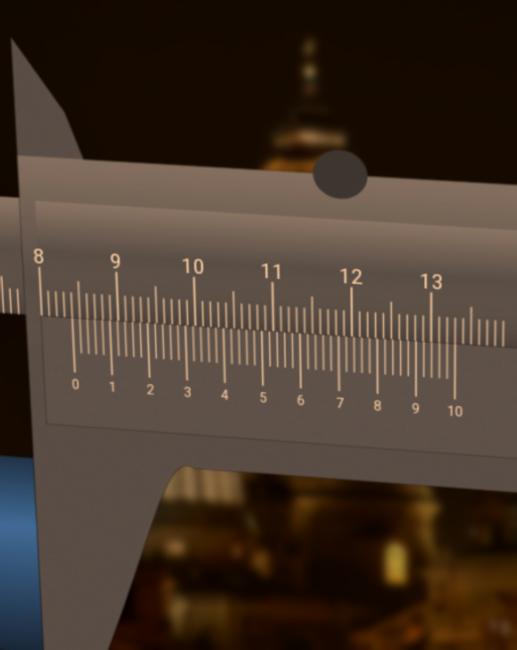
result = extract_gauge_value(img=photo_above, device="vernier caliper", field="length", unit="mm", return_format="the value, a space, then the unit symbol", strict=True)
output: 84.0 mm
